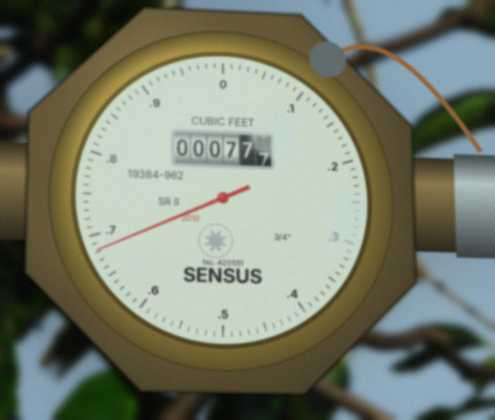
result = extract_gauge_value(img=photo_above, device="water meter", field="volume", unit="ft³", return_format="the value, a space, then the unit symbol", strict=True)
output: 776.68 ft³
